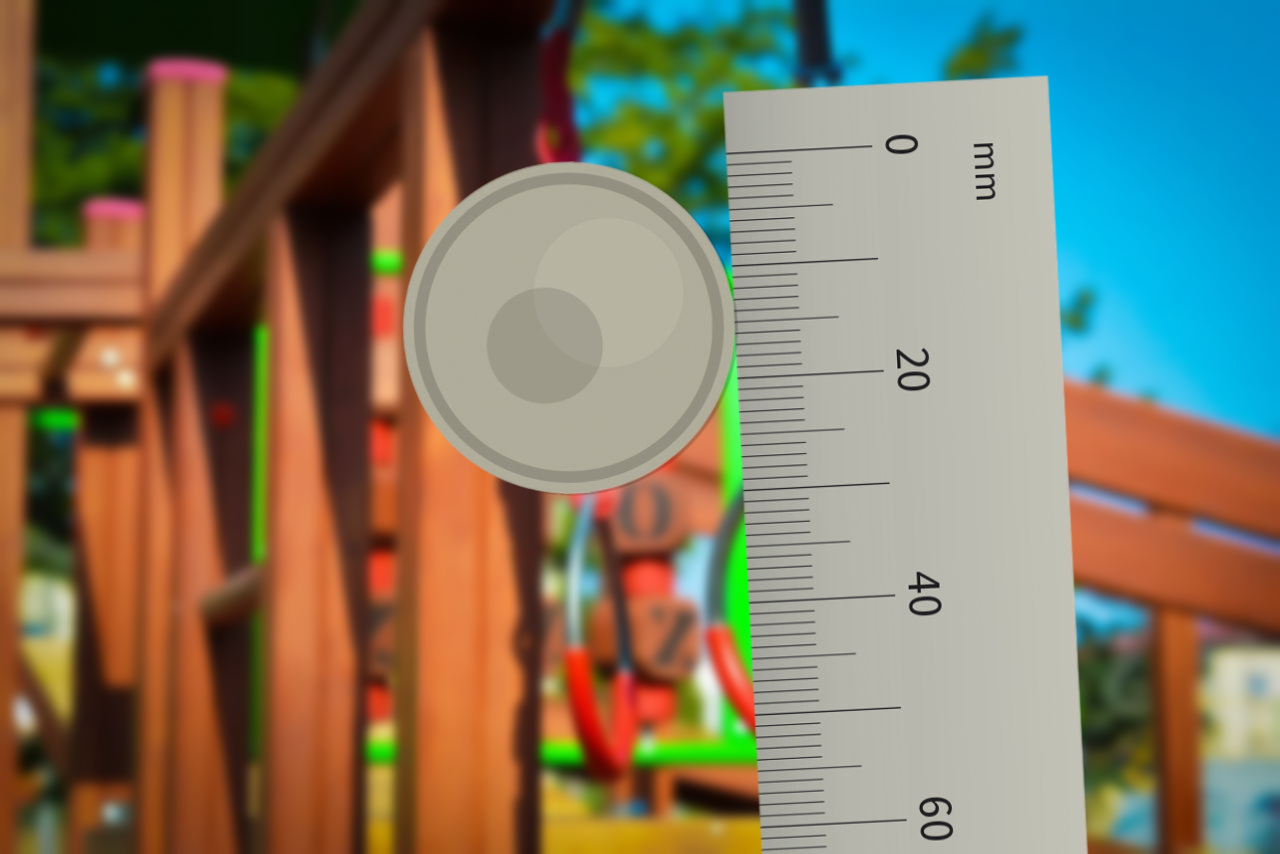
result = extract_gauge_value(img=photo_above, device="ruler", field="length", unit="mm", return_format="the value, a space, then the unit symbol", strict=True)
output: 29.5 mm
